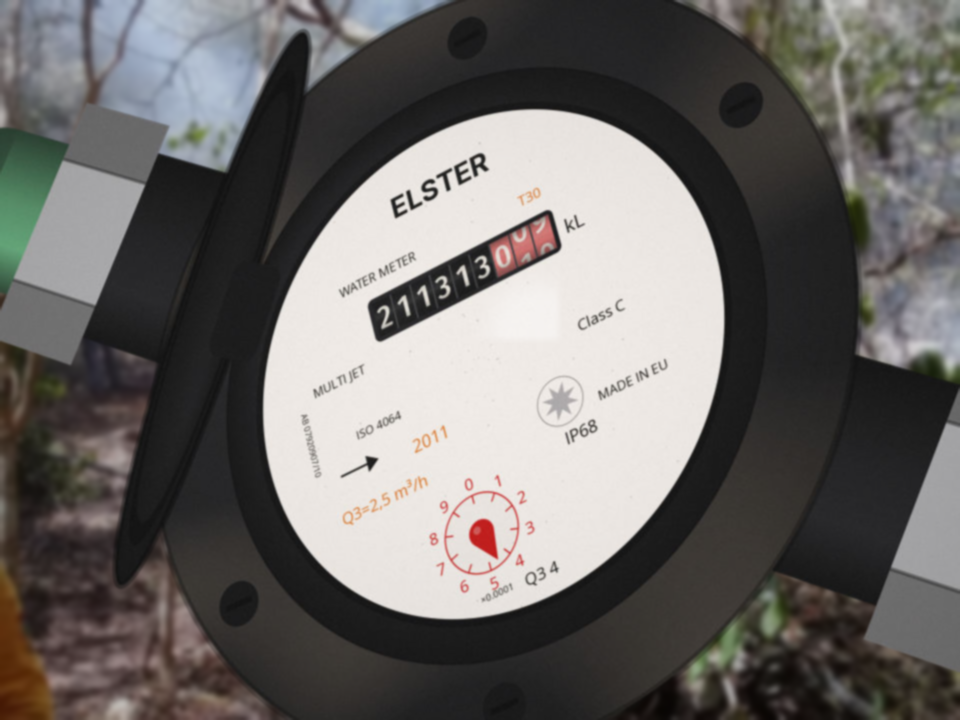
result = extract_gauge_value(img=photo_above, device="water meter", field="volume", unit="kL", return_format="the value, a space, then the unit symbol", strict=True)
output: 211313.0094 kL
